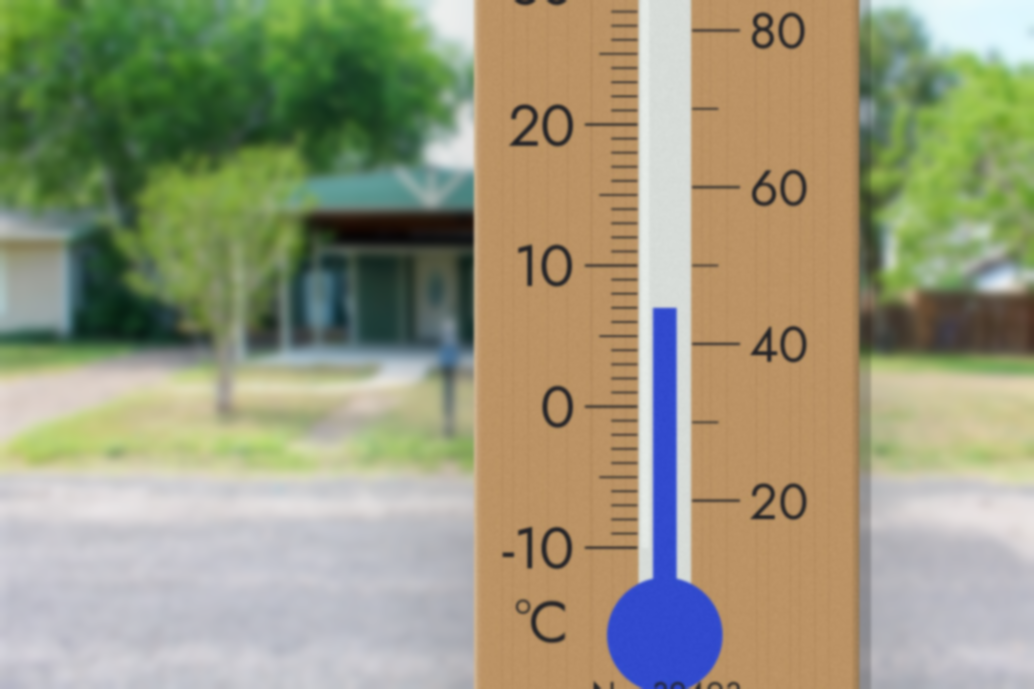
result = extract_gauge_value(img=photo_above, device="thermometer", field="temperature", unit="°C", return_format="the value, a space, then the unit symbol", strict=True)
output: 7 °C
